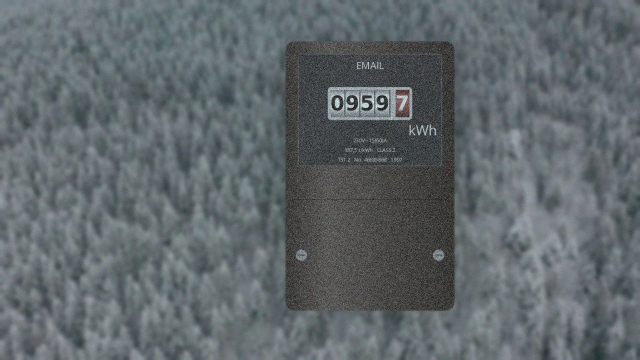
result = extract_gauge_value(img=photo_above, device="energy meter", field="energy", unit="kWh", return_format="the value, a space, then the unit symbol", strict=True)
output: 959.7 kWh
